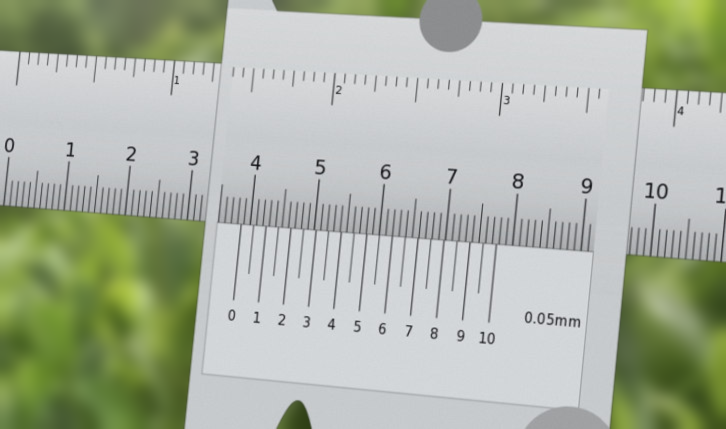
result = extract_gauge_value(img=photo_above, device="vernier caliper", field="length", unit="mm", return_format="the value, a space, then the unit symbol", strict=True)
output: 38.6 mm
